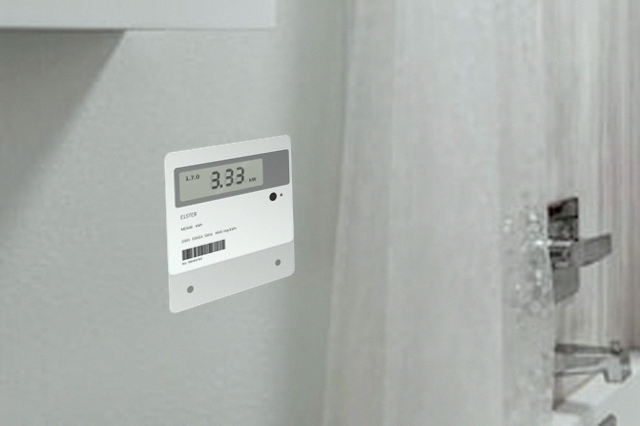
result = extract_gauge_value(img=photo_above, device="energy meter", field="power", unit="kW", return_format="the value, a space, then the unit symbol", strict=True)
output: 3.33 kW
